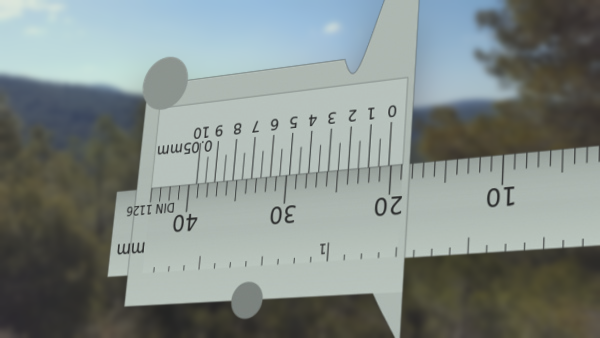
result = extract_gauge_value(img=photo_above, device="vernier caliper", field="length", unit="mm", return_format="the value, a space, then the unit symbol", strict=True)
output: 20.2 mm
